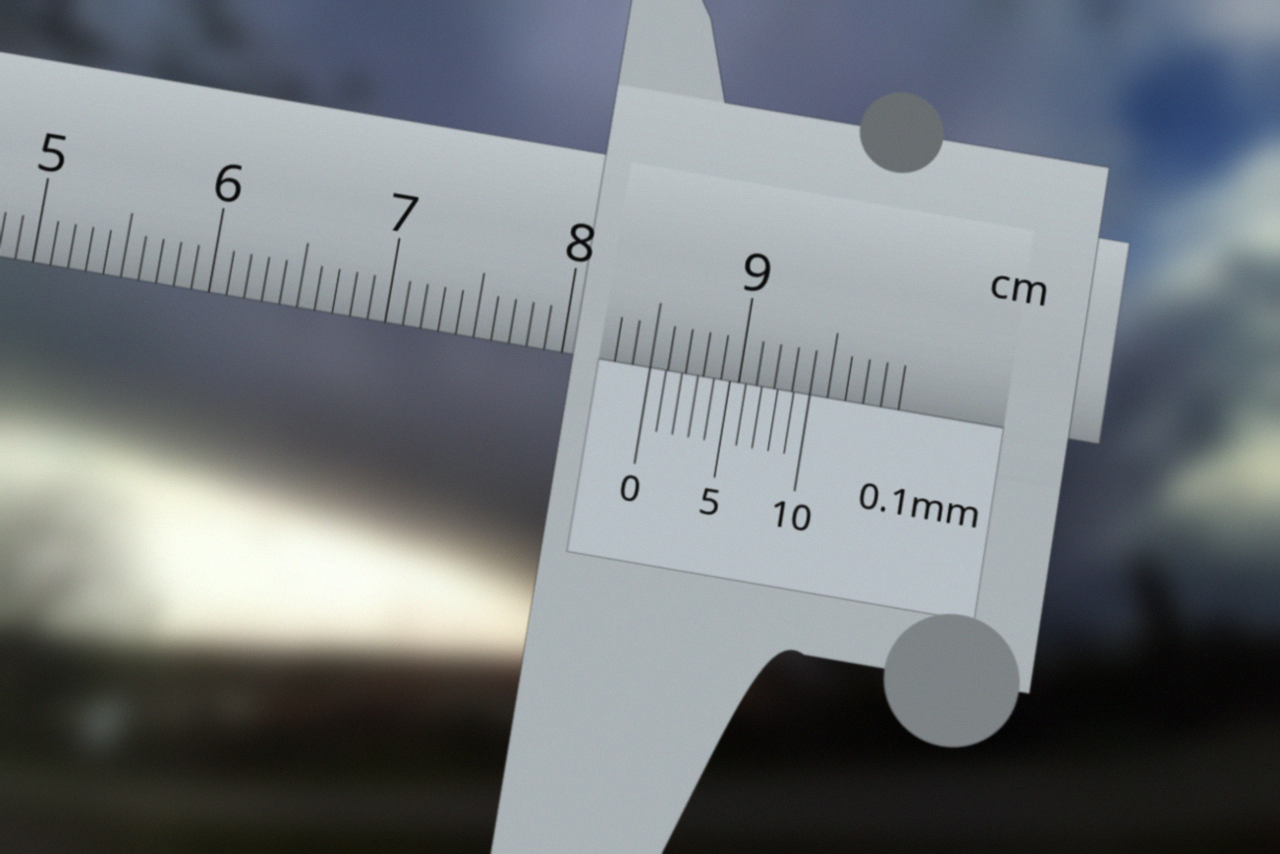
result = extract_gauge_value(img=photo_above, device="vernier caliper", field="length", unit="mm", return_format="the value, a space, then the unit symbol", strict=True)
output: 85.0 mm
